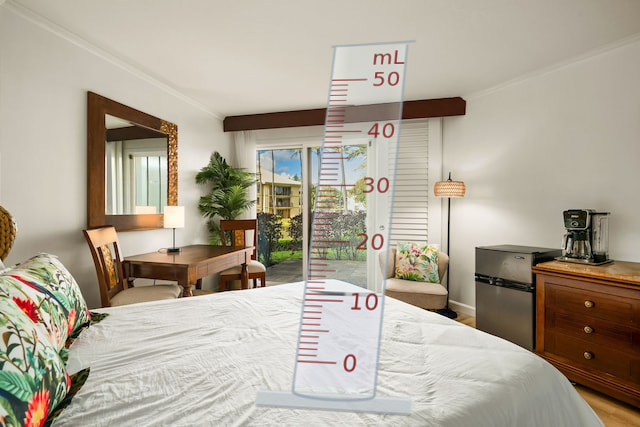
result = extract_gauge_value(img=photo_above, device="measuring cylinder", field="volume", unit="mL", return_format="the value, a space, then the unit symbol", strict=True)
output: 11 mL
